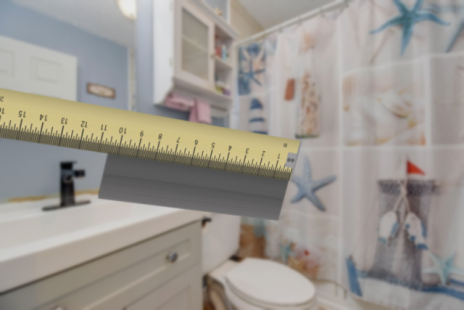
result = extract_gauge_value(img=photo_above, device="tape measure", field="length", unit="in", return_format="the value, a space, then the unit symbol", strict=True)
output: 10.5 in
